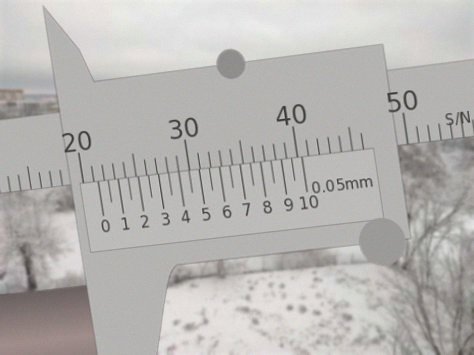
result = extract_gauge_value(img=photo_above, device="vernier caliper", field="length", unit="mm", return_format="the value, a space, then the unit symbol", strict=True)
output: 21.4 mm
